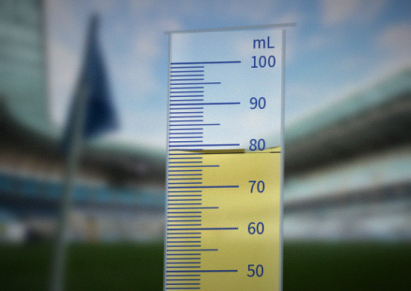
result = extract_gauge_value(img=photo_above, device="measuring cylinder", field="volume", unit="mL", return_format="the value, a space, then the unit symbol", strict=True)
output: 78 mL
